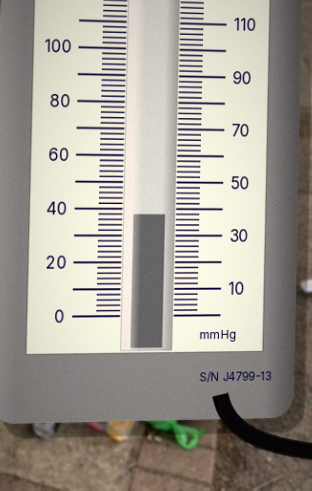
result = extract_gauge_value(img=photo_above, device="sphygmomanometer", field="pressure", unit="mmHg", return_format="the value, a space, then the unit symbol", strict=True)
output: 38 mmHg
